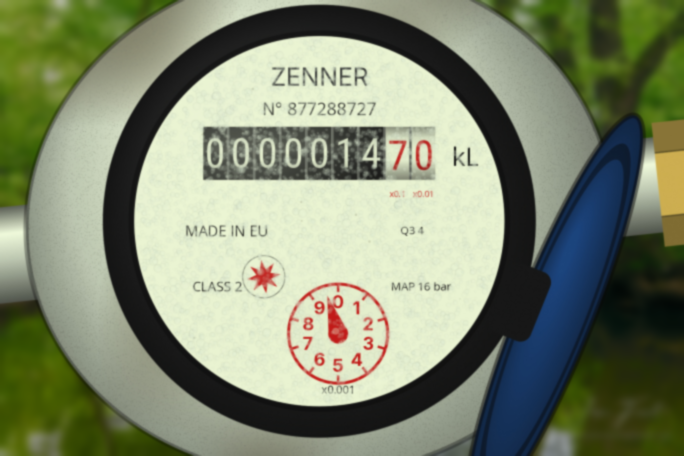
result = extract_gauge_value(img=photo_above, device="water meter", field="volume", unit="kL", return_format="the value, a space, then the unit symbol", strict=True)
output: 14.699 kL
